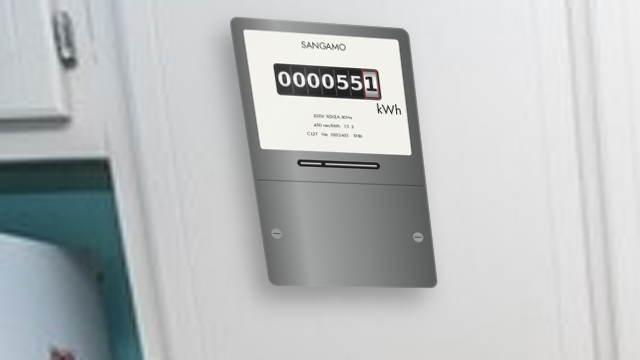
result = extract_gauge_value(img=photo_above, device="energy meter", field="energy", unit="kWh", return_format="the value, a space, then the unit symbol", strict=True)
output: 55.1 kWh
